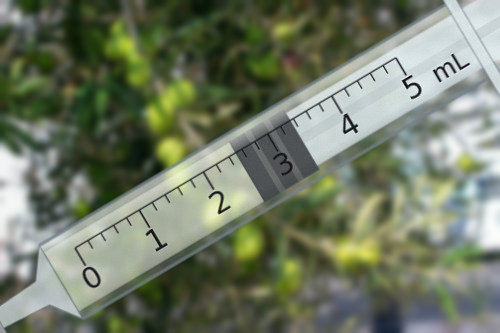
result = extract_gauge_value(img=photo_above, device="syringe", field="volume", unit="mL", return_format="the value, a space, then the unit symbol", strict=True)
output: 2.5 mL
